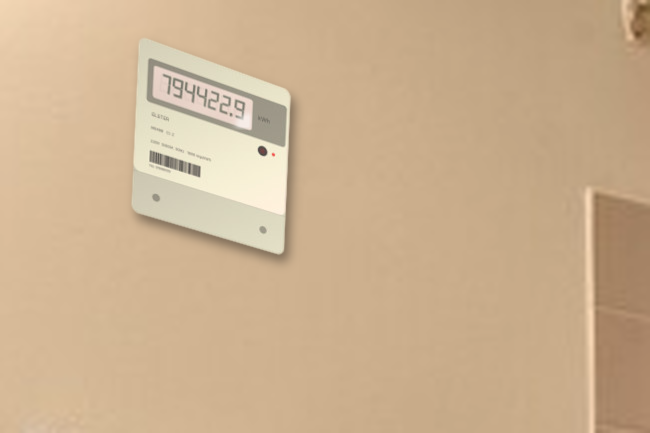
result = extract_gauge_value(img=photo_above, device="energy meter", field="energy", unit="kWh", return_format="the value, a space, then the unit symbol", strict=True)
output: 794422.9 kWh
